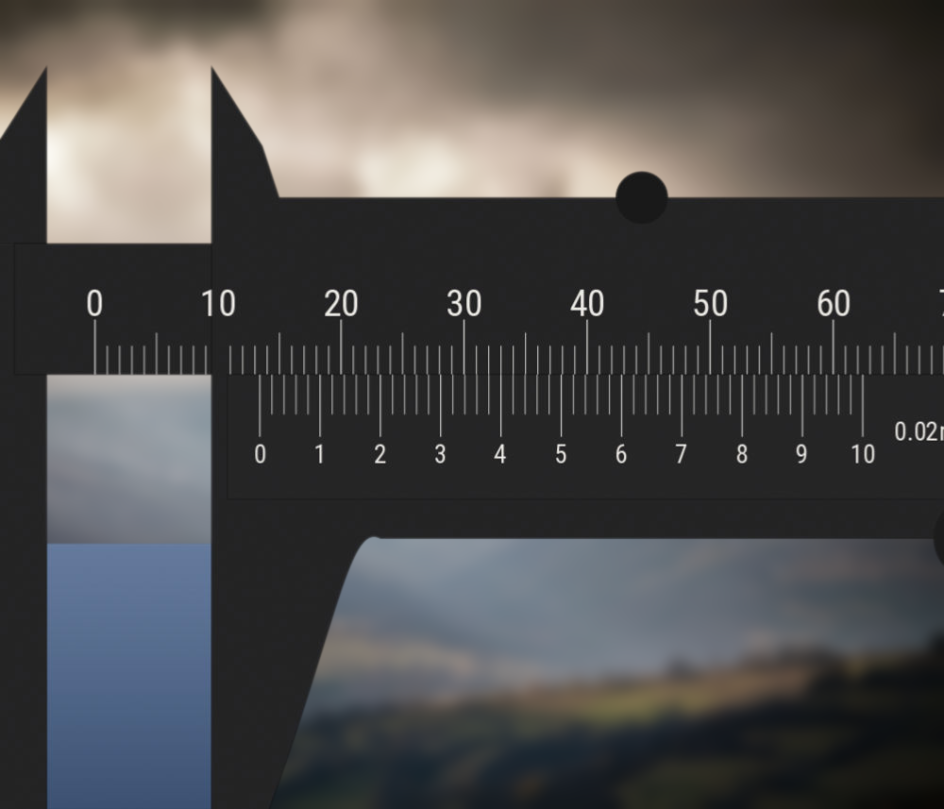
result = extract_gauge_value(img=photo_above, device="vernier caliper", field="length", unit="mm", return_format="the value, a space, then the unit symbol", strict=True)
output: 13.4 mm
